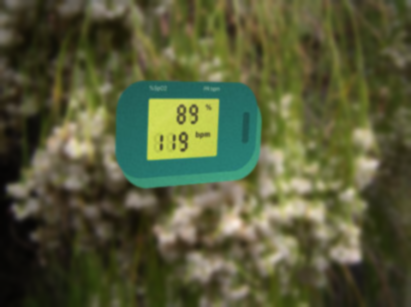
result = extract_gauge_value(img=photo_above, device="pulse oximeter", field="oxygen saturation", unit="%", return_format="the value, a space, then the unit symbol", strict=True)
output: 89 %
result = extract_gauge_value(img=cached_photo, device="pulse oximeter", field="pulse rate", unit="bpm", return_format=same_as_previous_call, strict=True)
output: 119 bpm
